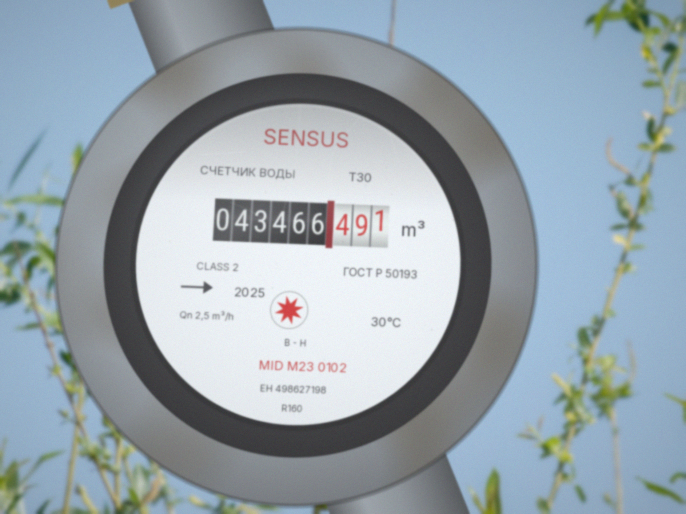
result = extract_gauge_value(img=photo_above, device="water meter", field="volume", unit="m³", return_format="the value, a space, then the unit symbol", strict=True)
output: 43466.491 m³
